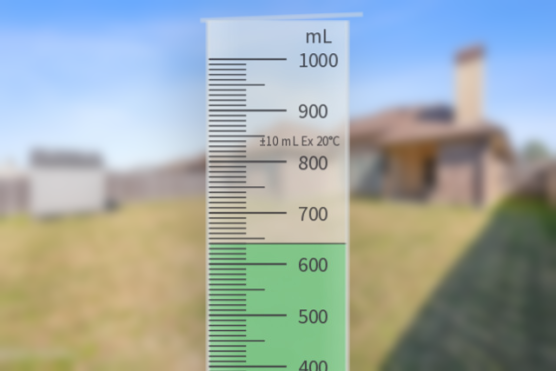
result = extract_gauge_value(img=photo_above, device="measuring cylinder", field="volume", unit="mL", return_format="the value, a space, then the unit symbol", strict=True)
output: 640 mL
